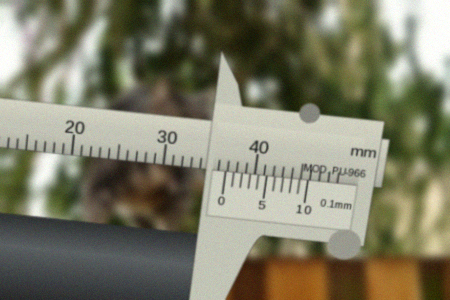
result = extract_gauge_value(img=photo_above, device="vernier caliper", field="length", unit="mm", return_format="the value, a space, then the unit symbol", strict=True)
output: 36.8 mm
